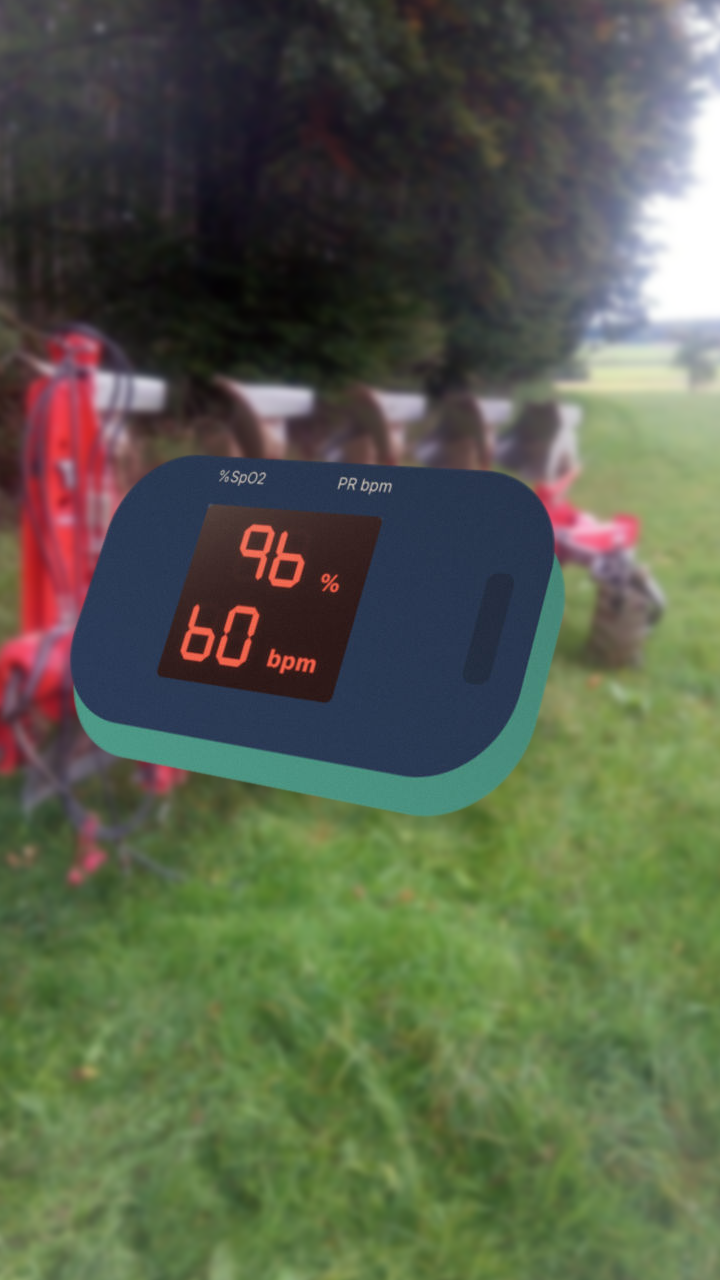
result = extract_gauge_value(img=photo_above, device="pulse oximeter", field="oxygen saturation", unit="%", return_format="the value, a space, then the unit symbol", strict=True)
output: 96 %
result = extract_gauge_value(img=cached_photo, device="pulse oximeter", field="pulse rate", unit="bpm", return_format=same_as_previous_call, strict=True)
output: 60 bpm
